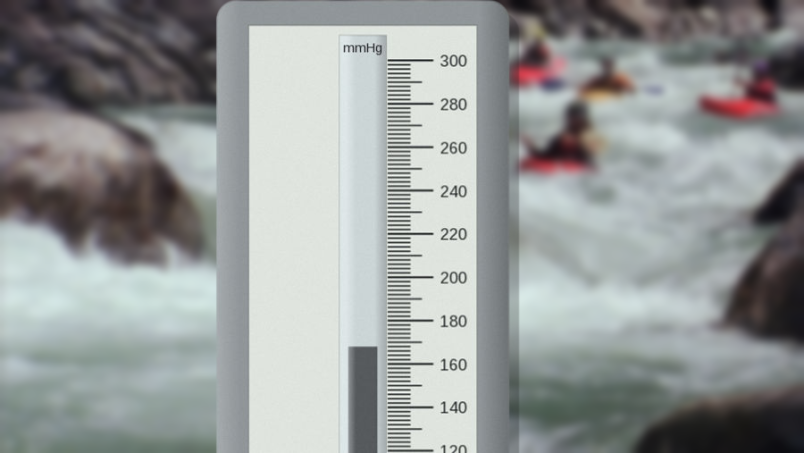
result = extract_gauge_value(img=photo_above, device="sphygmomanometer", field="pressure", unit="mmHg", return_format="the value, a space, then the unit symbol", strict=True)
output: 168 mmHg
